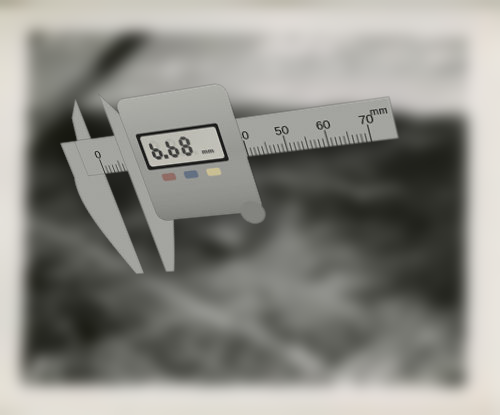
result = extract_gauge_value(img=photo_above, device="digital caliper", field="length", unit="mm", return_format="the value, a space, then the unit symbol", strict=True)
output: 6.68 mm
